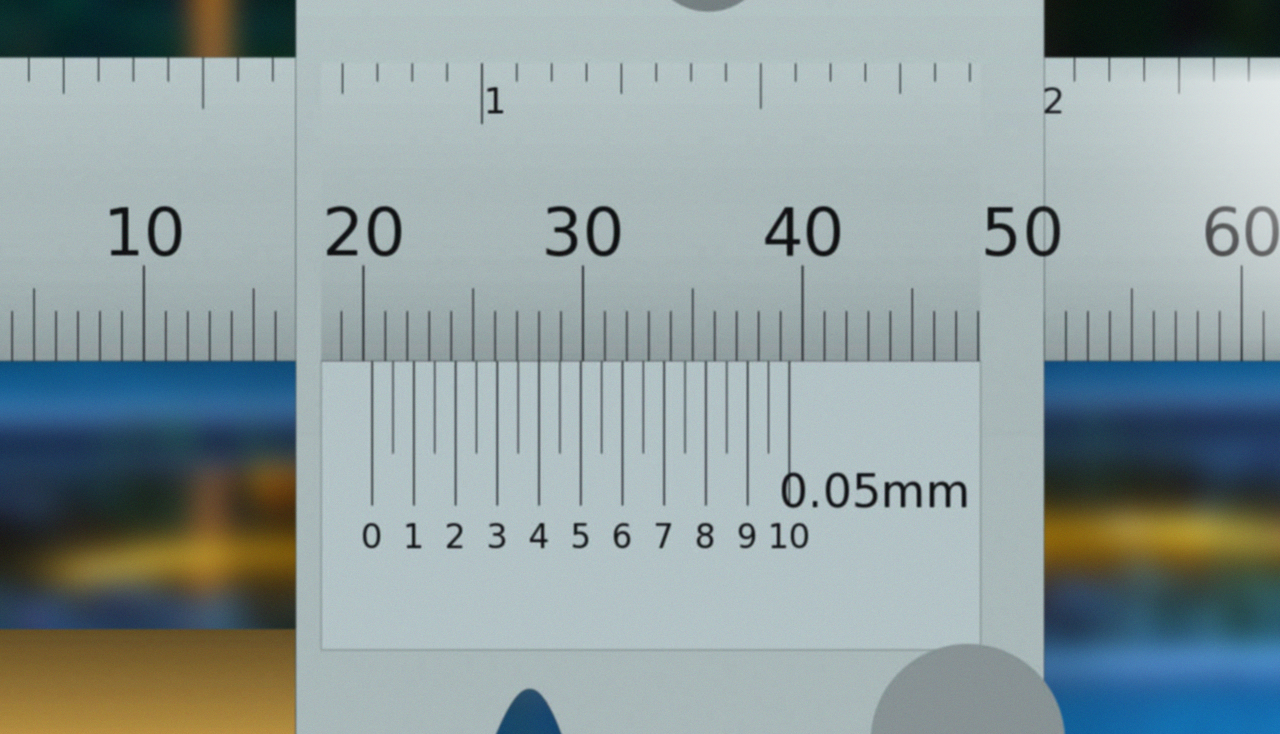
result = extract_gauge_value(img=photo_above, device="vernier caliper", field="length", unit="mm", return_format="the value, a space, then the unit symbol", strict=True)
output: 20.4 mm
